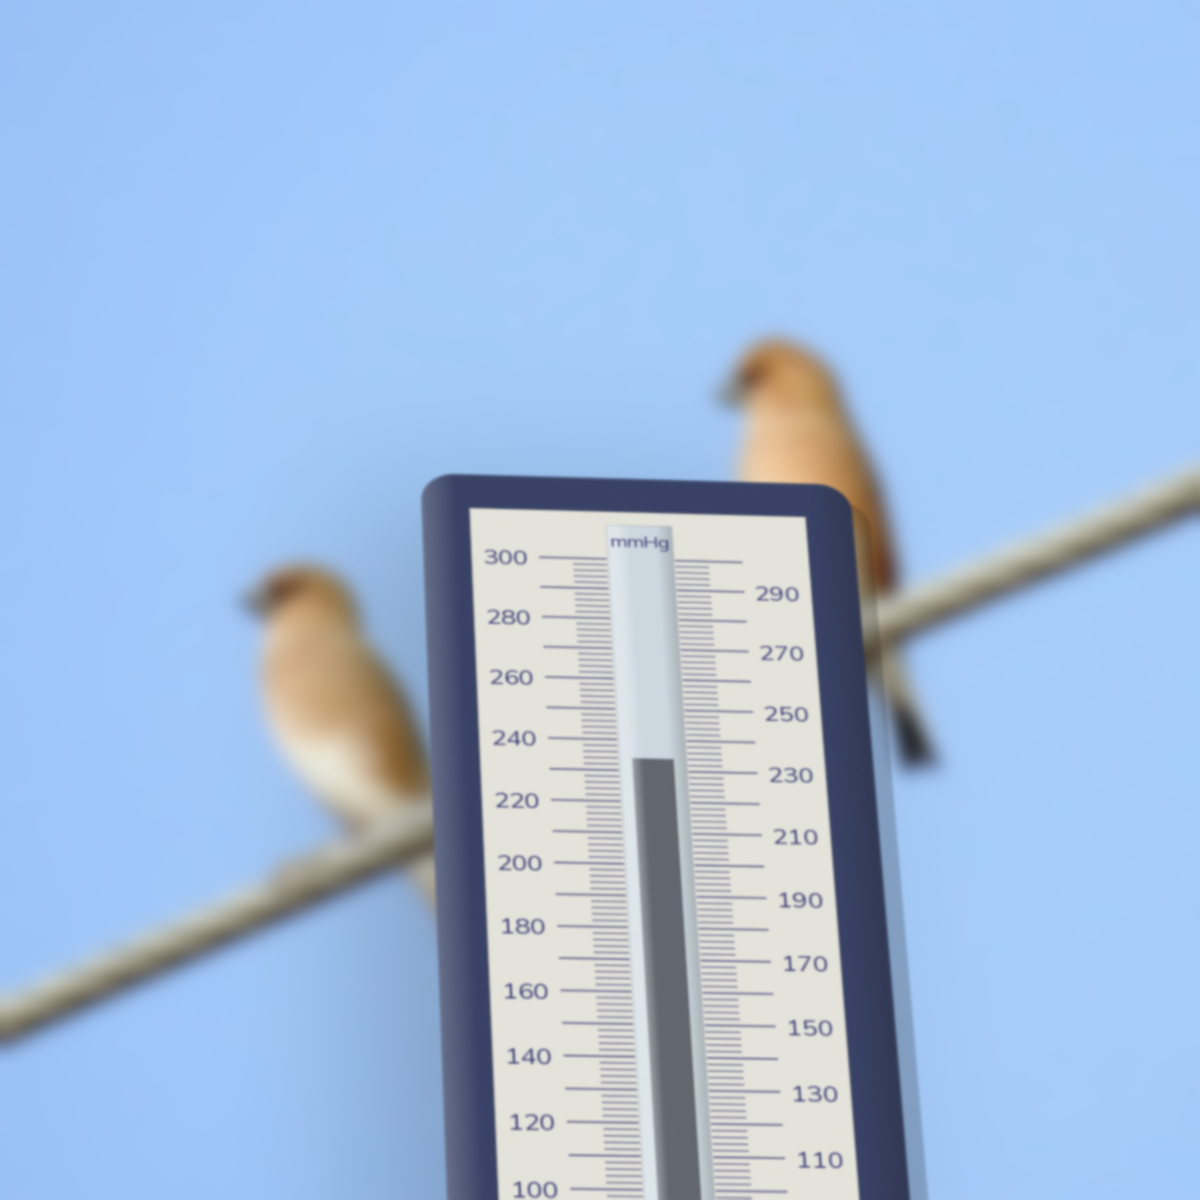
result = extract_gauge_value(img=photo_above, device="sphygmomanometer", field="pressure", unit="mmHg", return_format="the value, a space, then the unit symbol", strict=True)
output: 234 mmHg
